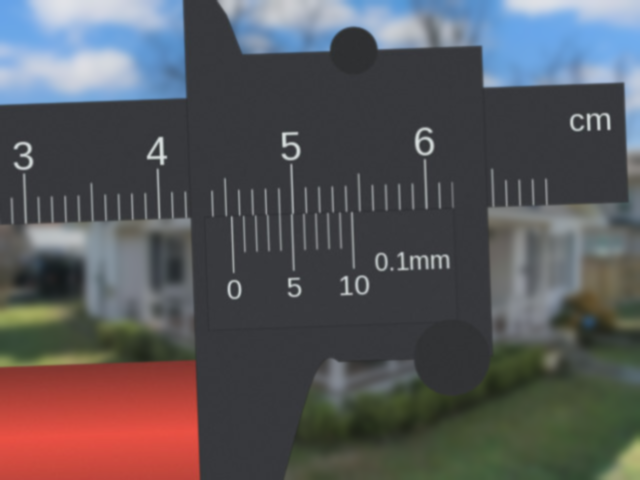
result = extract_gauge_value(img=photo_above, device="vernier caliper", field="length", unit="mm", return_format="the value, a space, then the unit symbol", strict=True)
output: 45.4 mm
